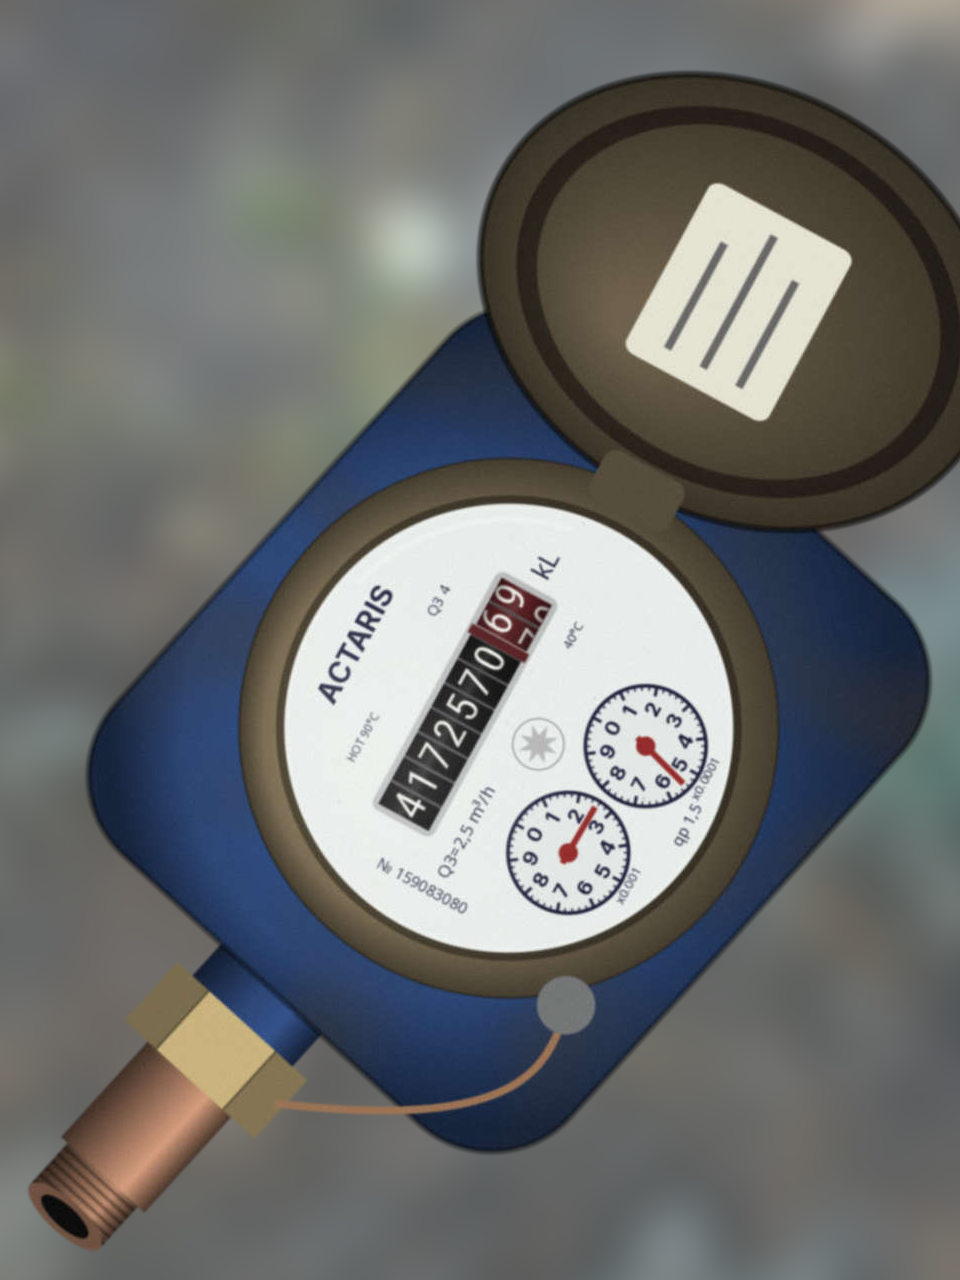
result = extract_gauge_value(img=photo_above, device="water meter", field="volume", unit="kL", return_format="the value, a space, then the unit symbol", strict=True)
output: 4172570.6925 kL
